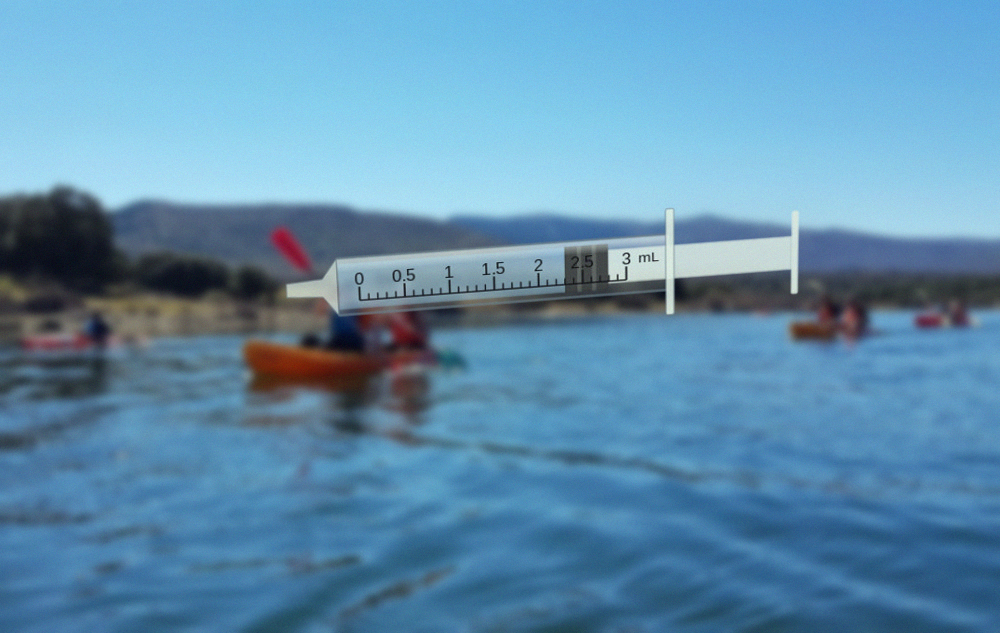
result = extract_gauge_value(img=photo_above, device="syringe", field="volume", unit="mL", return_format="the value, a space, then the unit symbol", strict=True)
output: 2.3 mL
